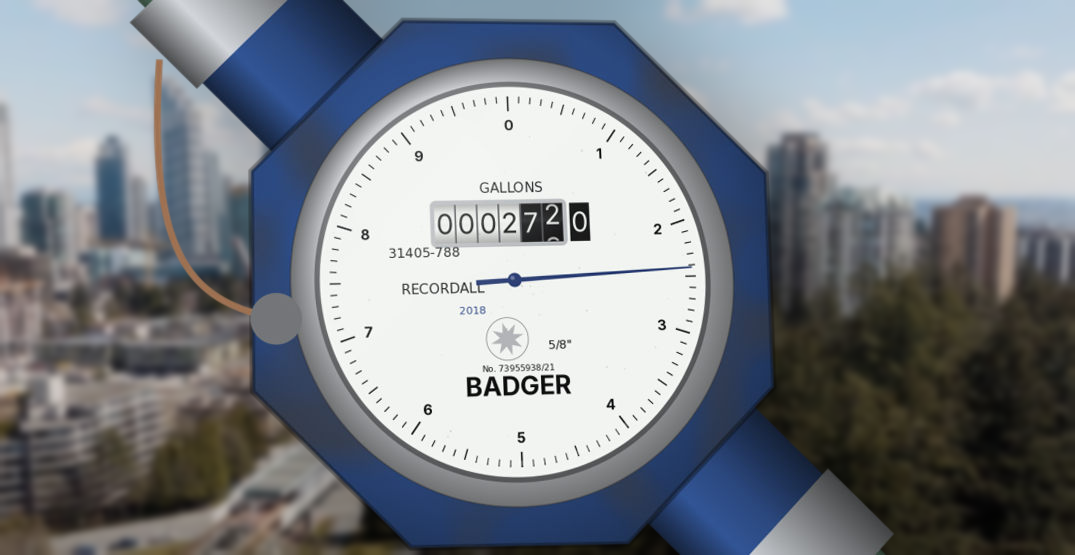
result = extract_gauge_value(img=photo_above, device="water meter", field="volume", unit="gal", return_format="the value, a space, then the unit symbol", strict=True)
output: 2722.4 gal
